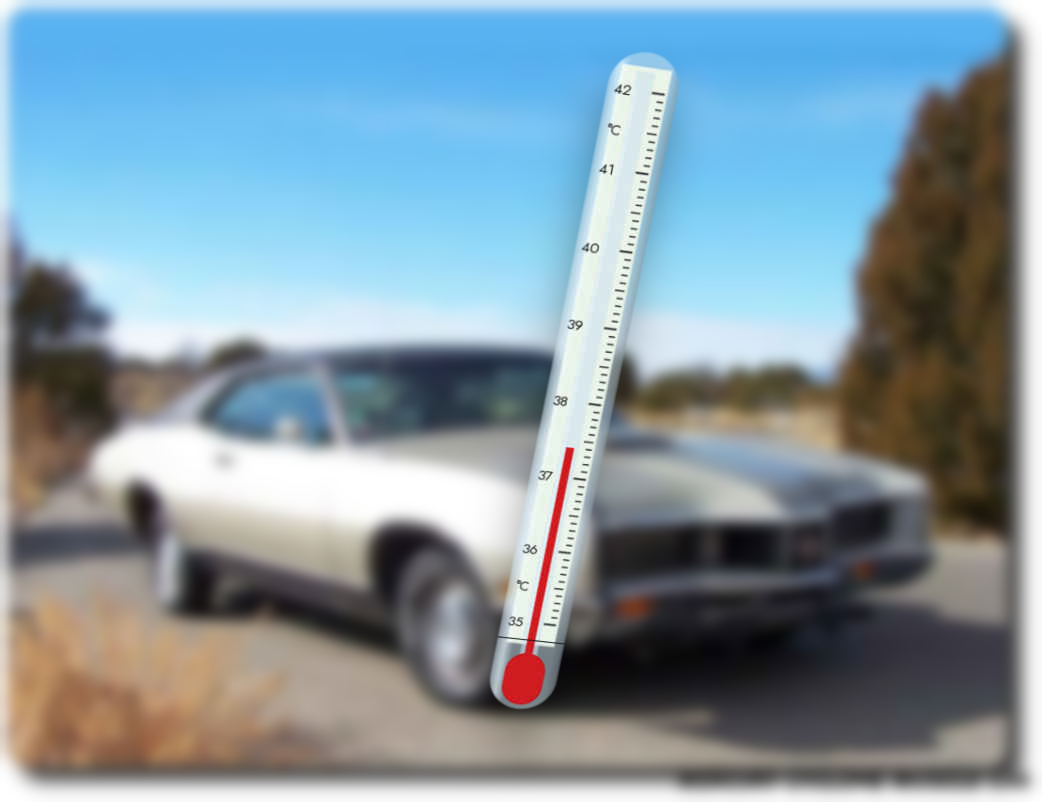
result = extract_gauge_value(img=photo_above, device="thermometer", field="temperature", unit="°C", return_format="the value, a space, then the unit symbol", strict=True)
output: 37.4 °C
